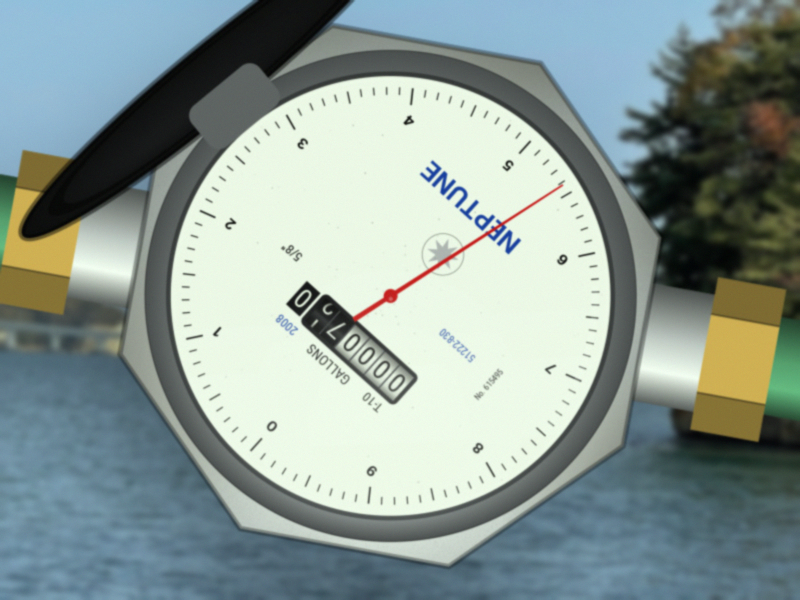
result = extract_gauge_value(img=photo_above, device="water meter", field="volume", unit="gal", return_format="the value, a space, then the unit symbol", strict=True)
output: 715.4 gal
